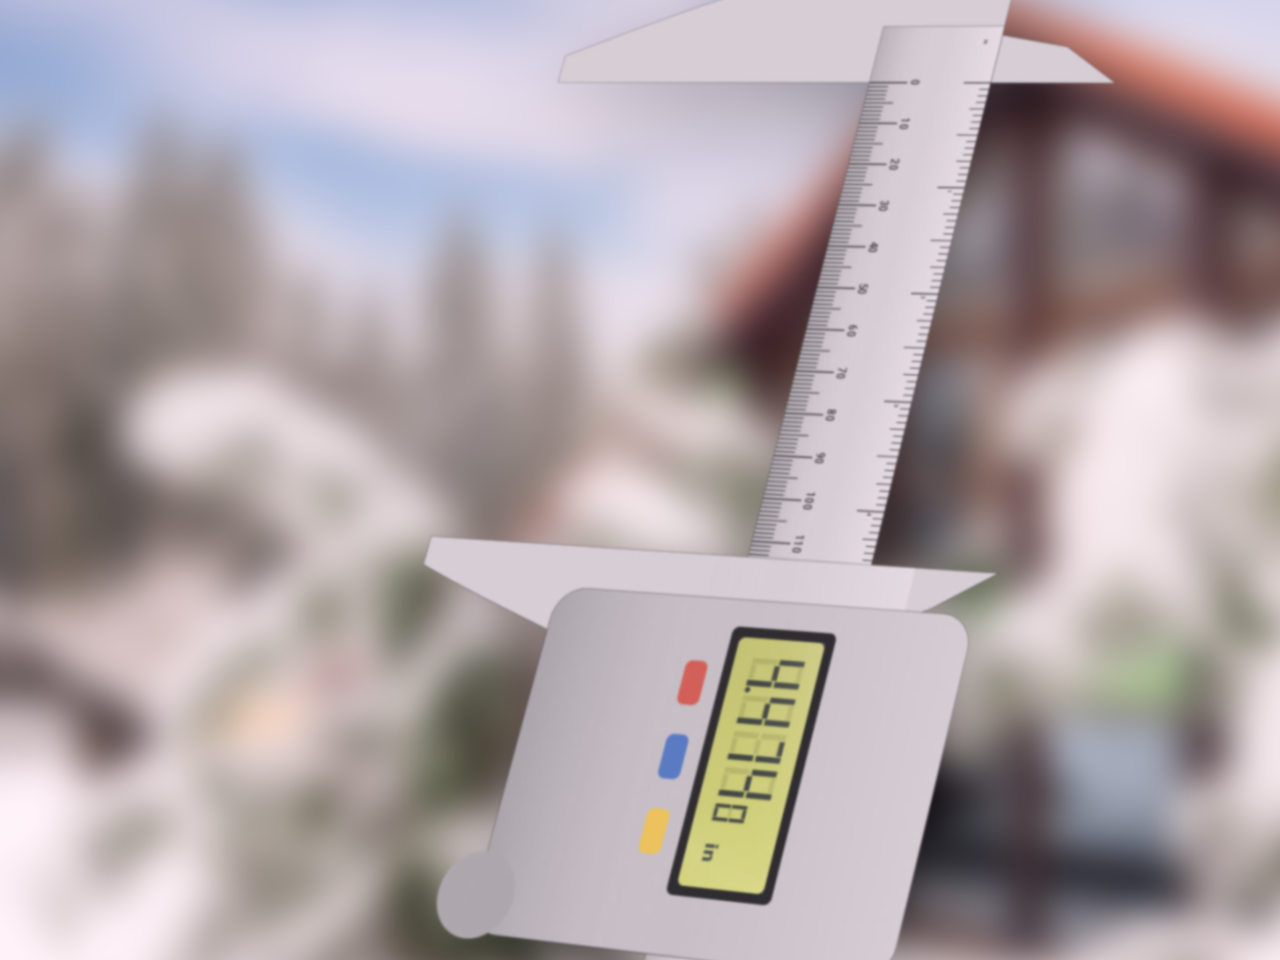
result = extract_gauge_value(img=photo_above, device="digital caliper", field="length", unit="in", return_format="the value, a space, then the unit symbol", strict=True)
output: 4.4740 in
